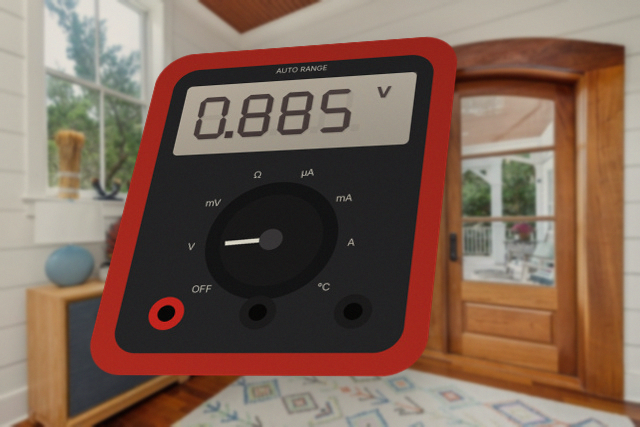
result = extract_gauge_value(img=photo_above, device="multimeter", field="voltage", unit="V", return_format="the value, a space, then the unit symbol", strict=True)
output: 0.885 V
